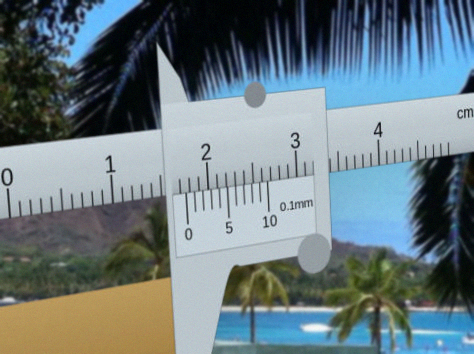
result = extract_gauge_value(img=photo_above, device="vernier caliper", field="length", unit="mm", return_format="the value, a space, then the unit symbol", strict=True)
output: 17.6 mm
